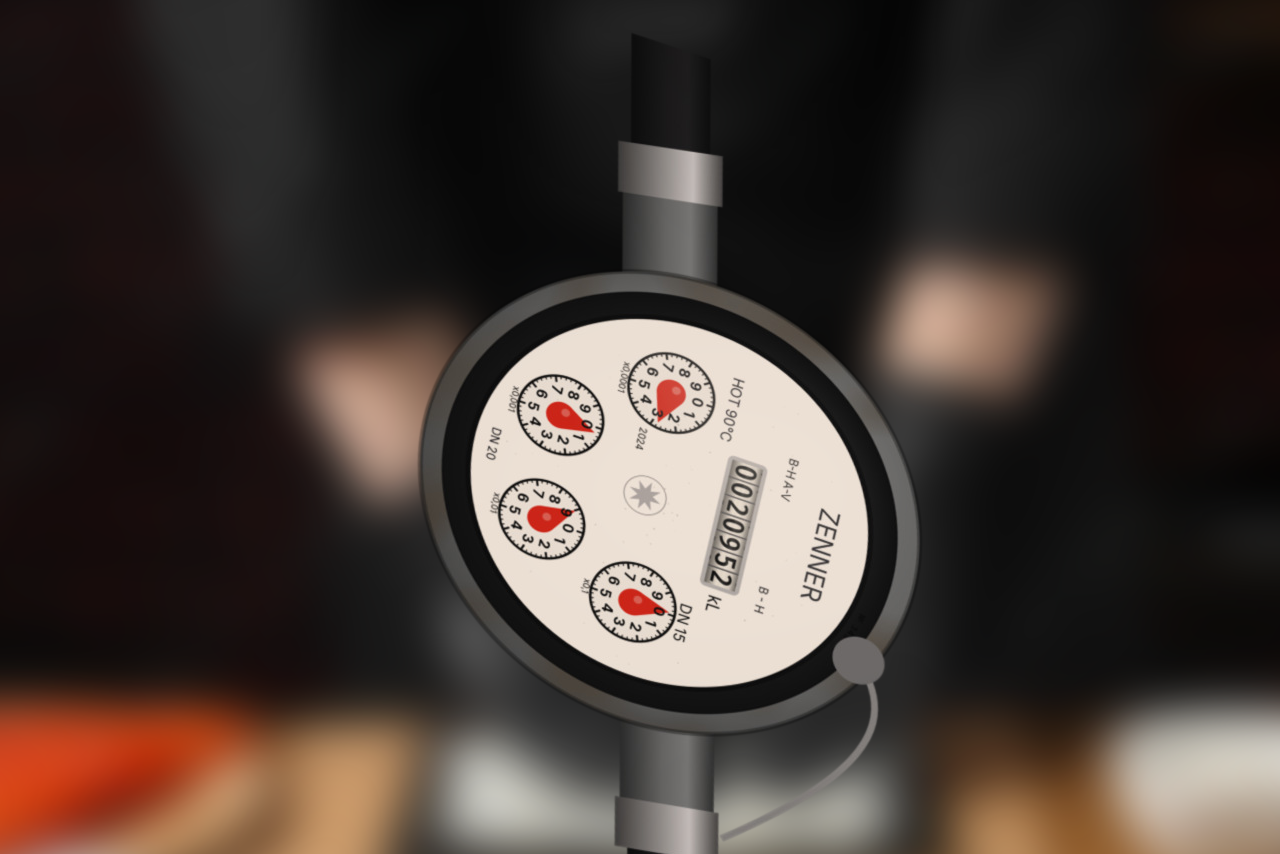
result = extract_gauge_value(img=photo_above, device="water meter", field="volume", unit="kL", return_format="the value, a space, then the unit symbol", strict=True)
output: 20951.9902 kL
